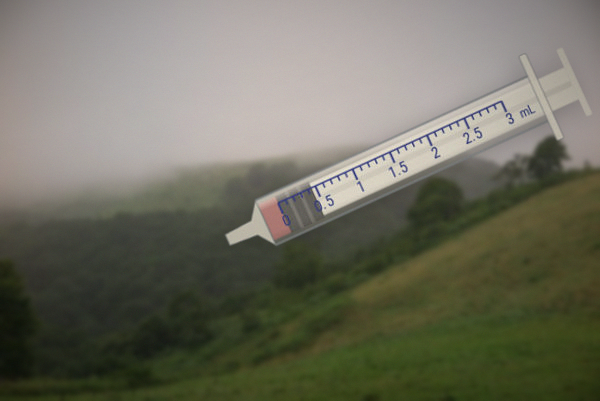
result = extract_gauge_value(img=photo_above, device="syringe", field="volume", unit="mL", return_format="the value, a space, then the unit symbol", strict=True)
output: 0 mL
